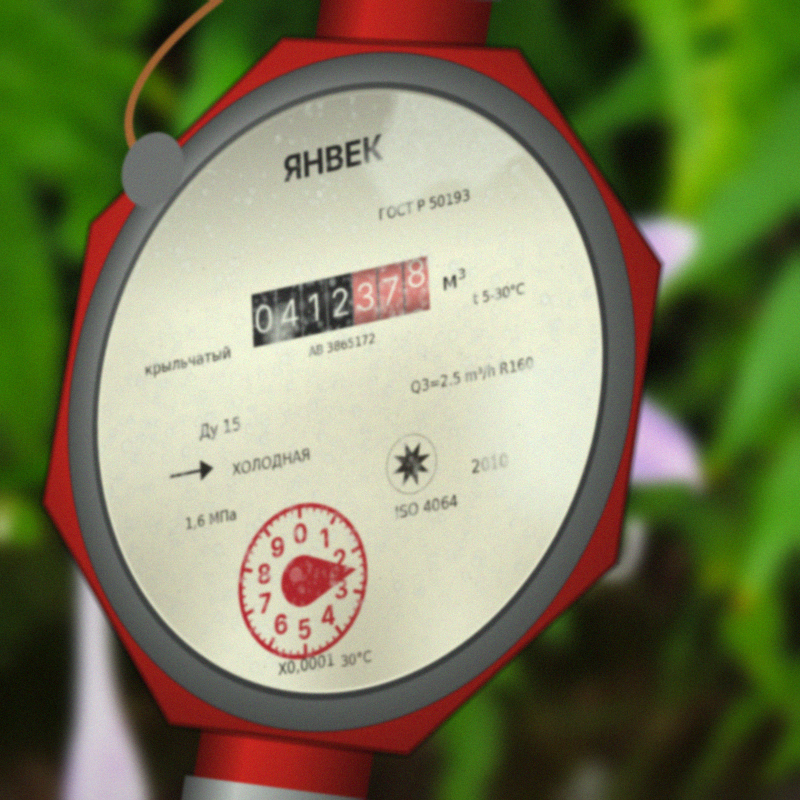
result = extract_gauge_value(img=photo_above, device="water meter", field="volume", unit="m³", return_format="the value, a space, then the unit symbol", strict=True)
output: 412.3782 m³
